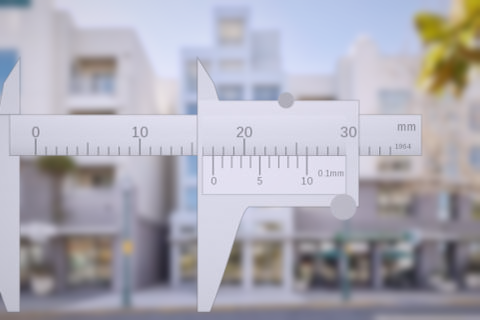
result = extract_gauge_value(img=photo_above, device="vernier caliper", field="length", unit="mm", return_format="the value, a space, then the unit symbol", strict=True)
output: 17.0 mm
